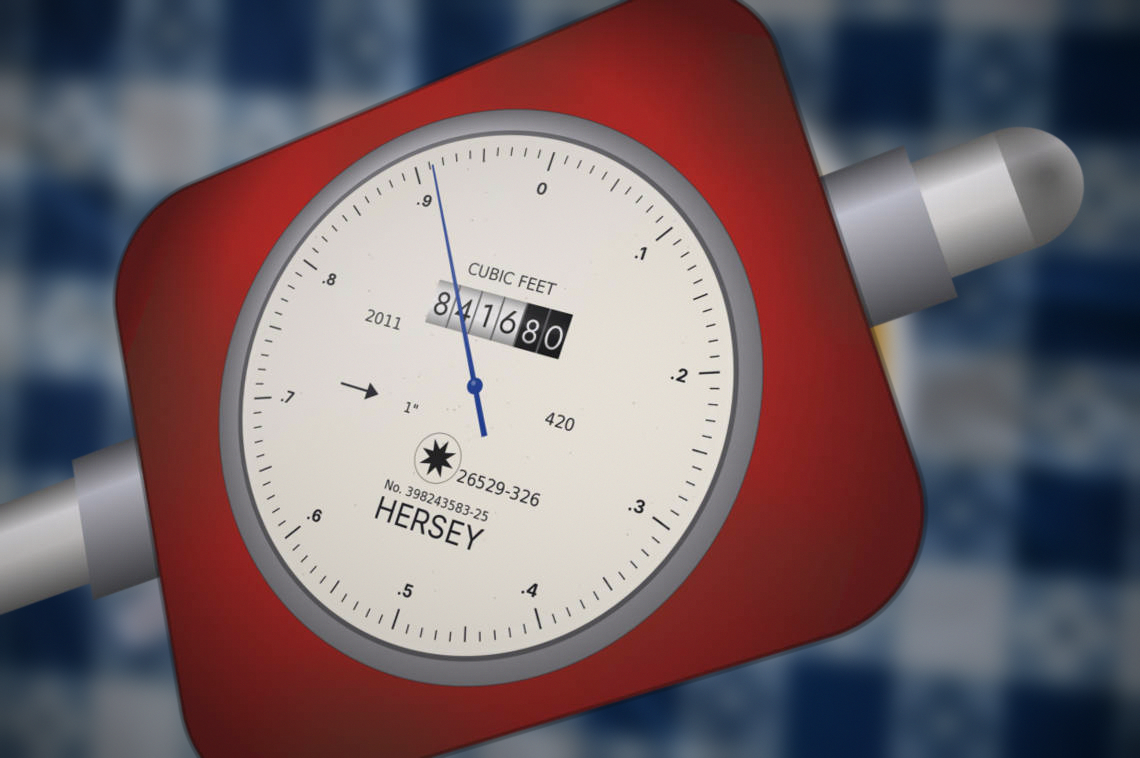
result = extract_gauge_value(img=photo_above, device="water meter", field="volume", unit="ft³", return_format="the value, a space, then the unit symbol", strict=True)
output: 841679.91 ft³
